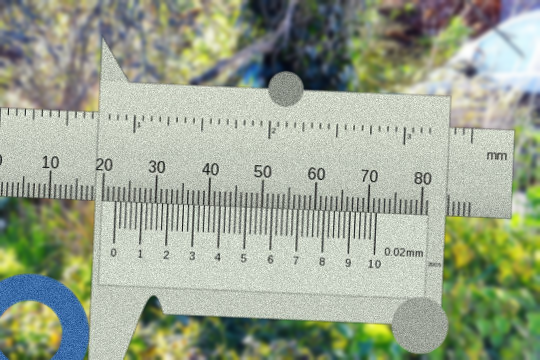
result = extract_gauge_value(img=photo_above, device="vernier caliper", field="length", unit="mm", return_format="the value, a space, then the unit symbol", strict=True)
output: 22.5 mm
